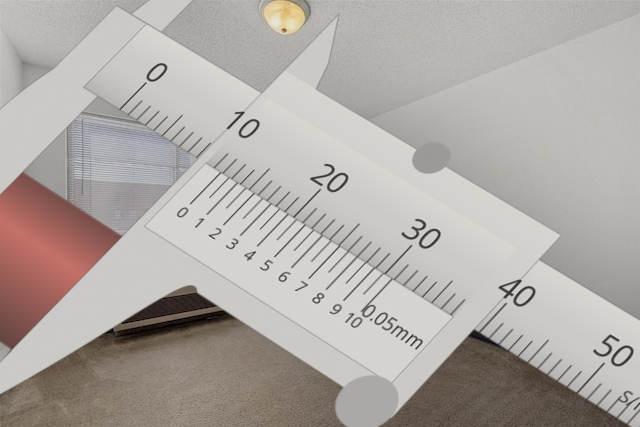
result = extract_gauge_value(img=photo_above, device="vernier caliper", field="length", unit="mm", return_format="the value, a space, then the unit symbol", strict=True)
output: 11.8 mm
